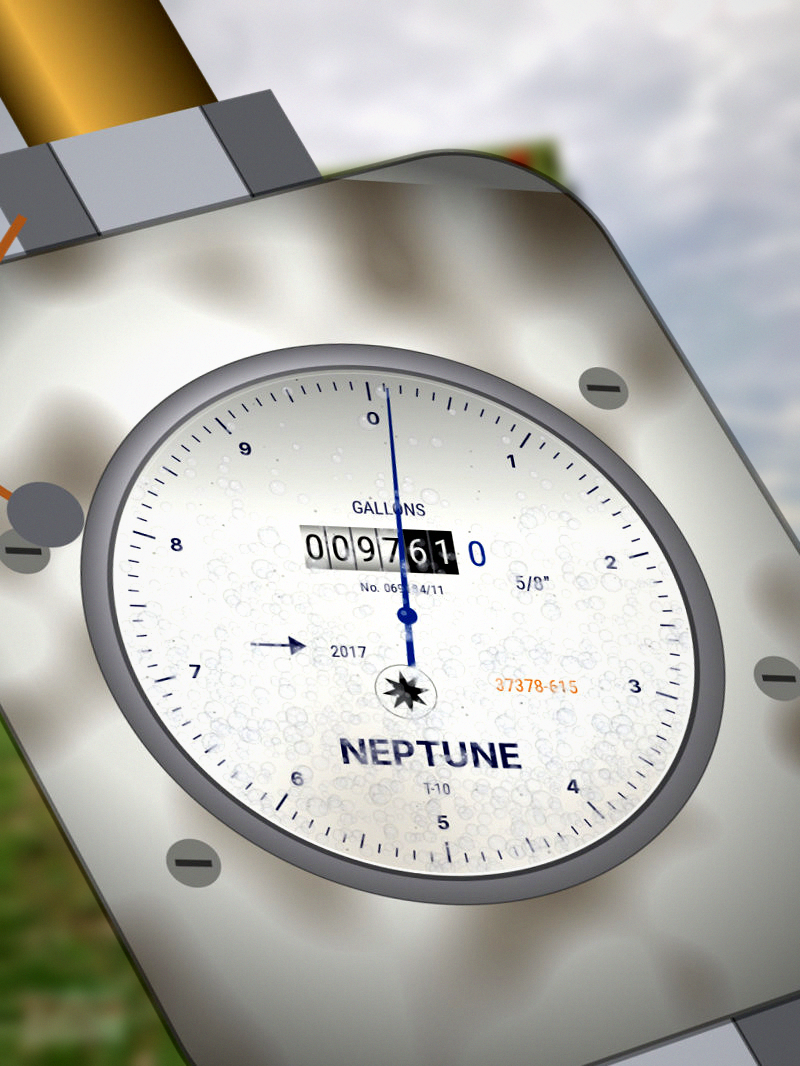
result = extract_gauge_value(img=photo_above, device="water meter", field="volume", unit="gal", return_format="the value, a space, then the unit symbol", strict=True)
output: 97610.1 gal
